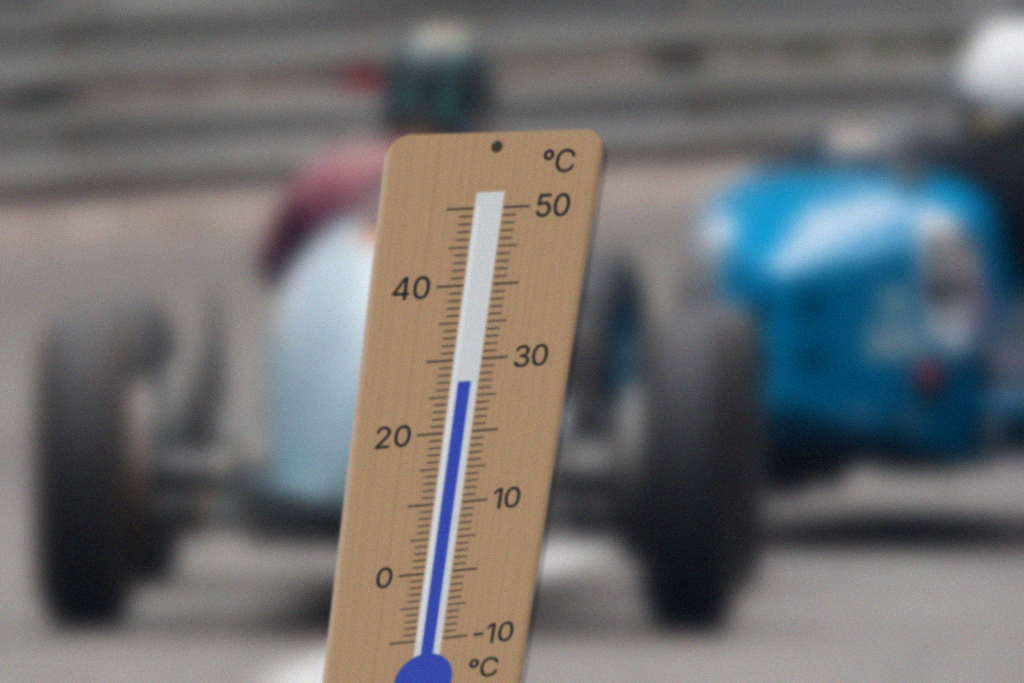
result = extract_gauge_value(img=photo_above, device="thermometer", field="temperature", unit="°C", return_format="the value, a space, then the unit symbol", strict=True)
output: 27 °C
